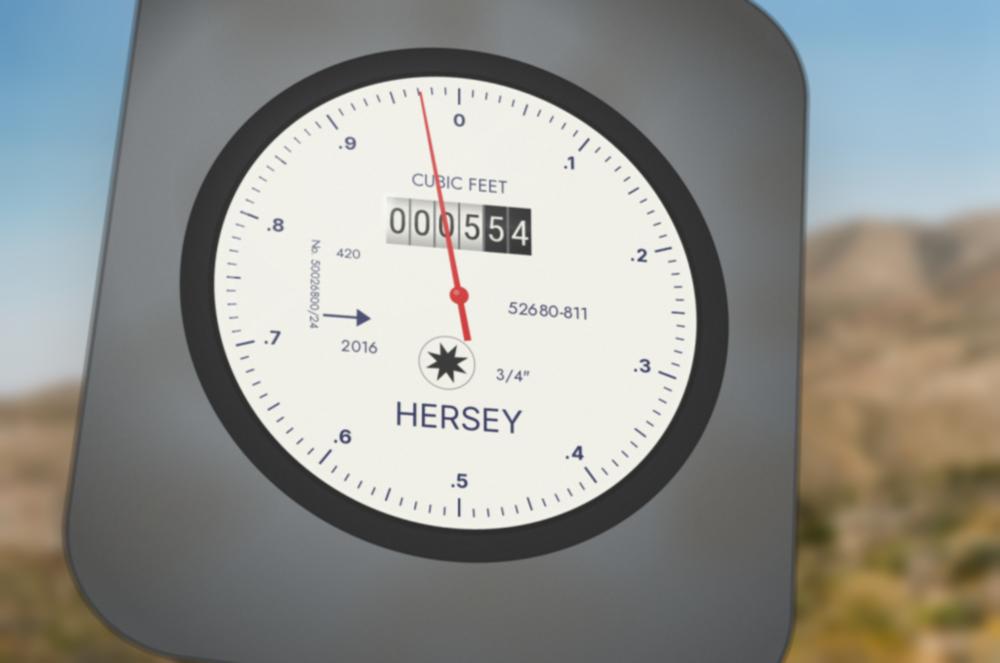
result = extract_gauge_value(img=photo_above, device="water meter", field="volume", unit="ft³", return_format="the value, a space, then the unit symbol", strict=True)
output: 553.97 ft³
